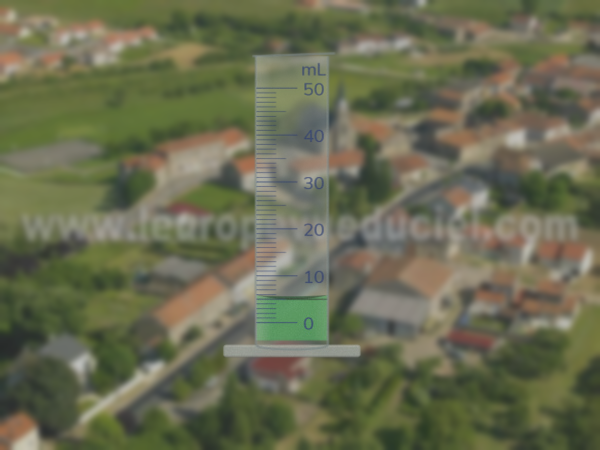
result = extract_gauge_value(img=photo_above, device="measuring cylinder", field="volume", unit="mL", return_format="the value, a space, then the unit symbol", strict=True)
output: 5 mL
